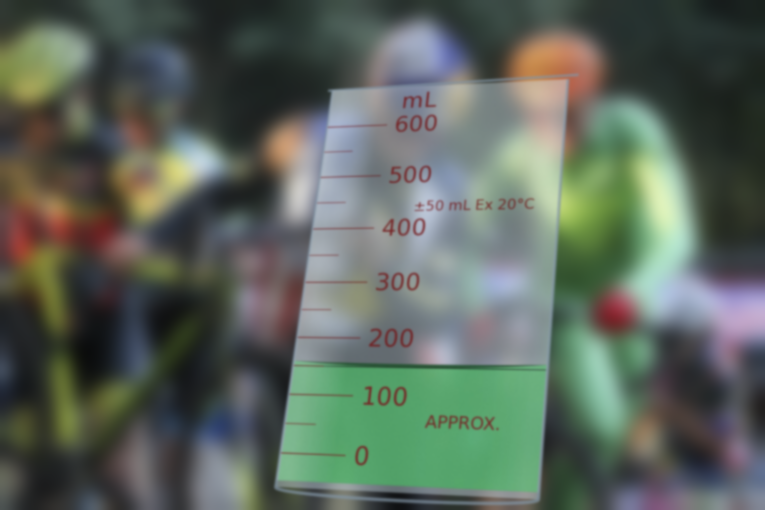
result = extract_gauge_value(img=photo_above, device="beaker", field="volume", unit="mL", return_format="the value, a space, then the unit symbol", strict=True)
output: 150 mL
